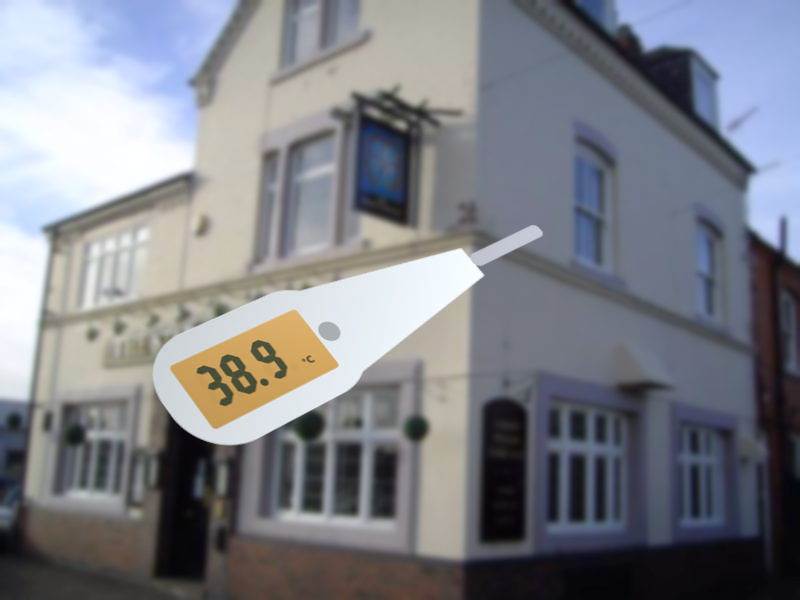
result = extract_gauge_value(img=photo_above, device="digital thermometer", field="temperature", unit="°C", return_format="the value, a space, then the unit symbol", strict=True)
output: 38.9 °C
